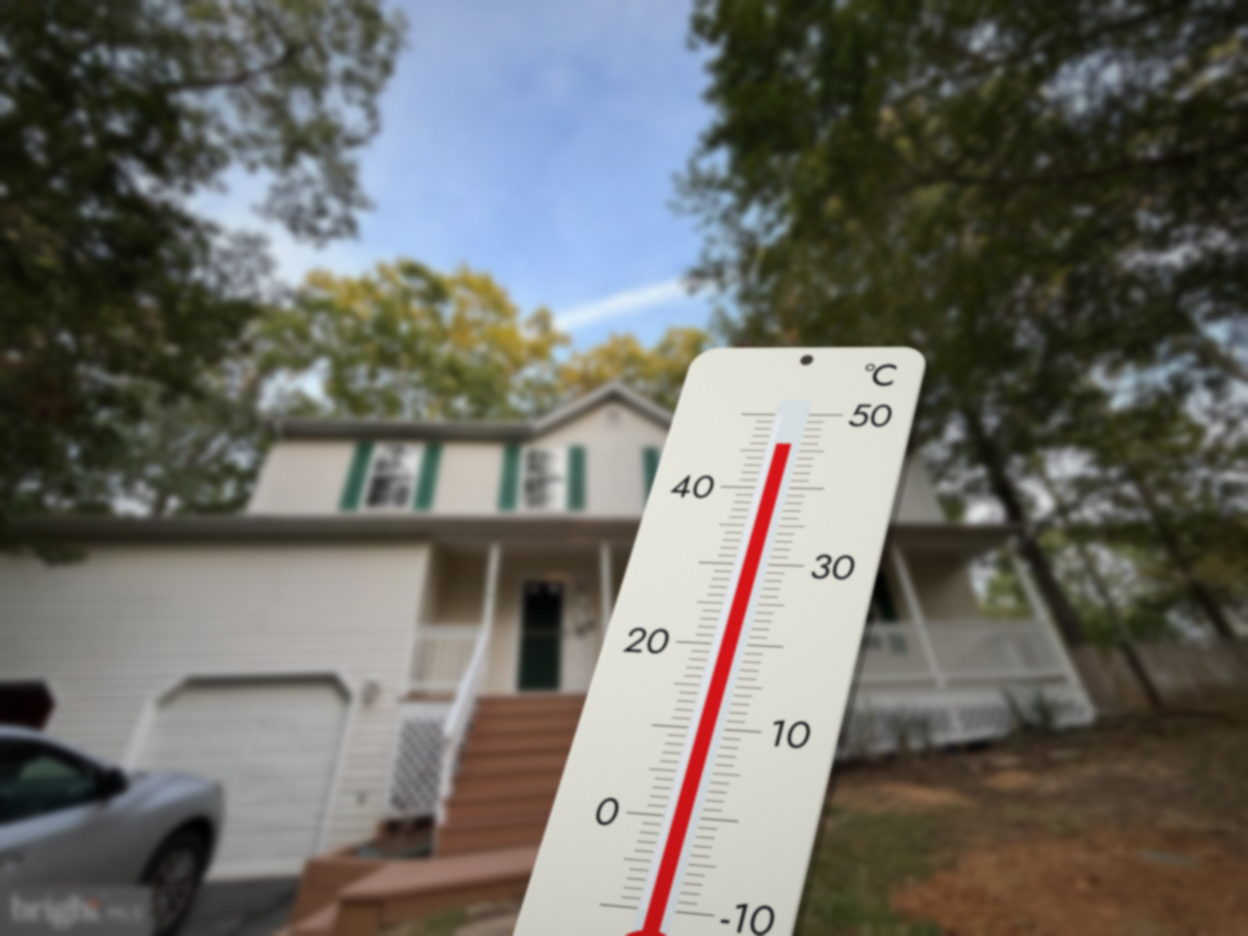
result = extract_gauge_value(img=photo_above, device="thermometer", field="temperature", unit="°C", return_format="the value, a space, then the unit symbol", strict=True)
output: 46 °C
